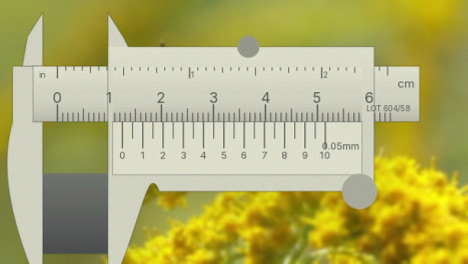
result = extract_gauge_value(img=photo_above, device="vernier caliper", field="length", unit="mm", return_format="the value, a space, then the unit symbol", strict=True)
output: 12.5 mm
